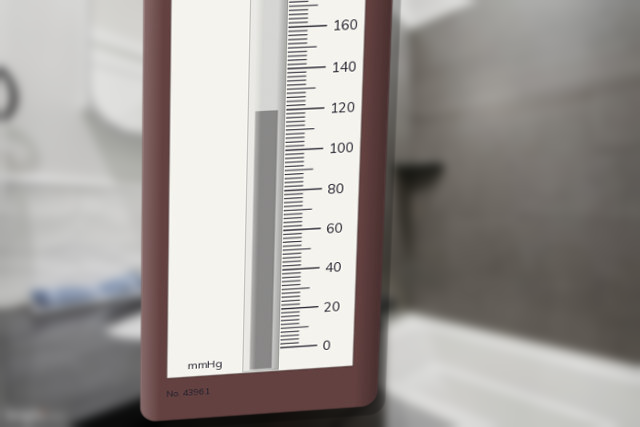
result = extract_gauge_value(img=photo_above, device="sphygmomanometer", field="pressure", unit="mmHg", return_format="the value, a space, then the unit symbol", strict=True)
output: 120 mmHg
